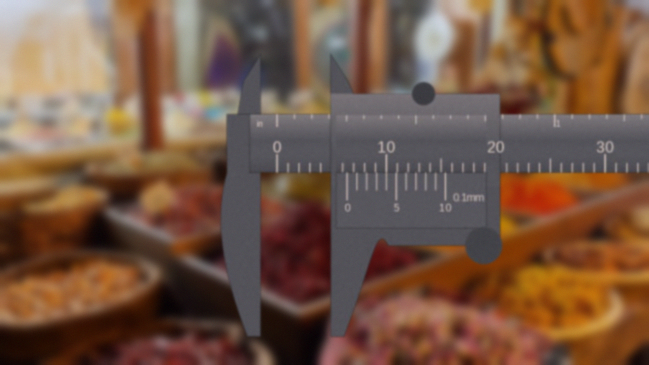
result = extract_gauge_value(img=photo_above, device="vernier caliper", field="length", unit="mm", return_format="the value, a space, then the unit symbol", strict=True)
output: 6.4 mm
